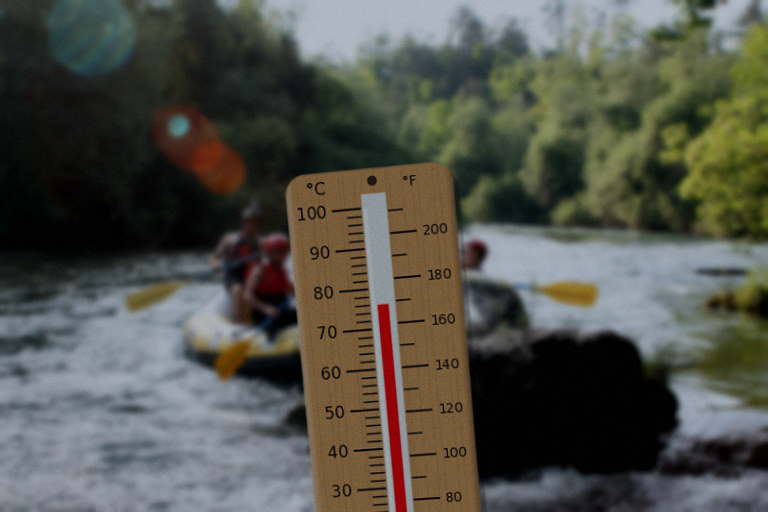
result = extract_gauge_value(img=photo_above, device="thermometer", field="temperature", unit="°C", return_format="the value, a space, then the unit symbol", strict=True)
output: 76 °C
